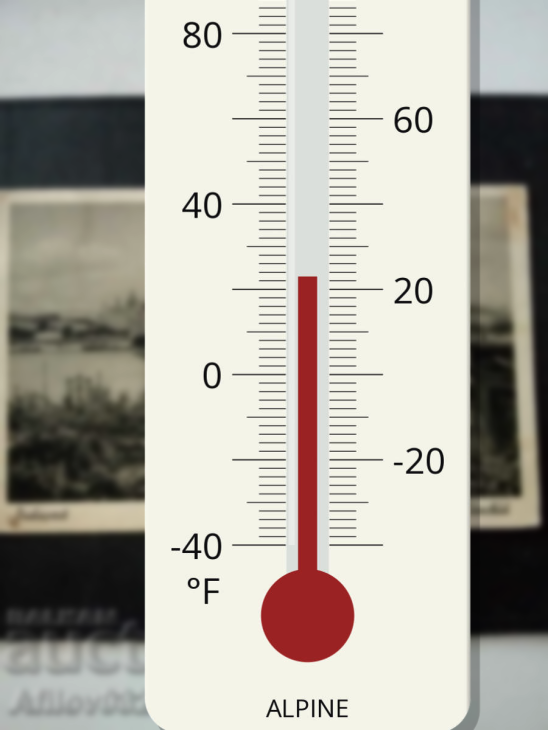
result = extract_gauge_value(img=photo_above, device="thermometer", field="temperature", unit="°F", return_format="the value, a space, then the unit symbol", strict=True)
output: 23 °F
